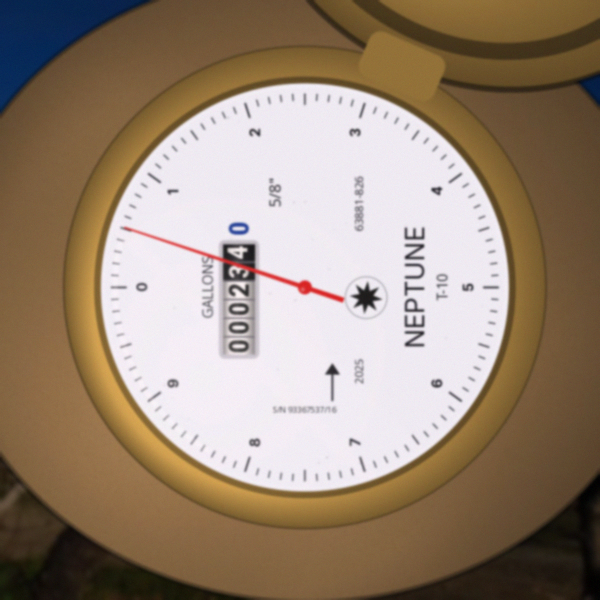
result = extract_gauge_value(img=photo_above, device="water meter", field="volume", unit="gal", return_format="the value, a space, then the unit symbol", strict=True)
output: 2340.5 gal
